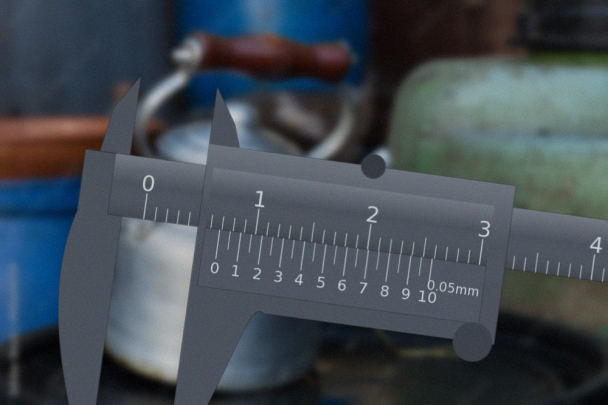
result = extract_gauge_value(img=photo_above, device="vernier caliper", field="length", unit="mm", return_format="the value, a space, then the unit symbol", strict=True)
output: 6.8 mm
